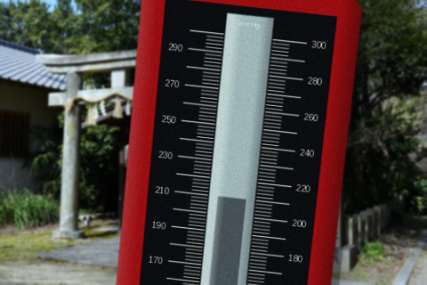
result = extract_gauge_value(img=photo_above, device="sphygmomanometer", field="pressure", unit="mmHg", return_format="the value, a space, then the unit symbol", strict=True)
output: 210 mmHg
